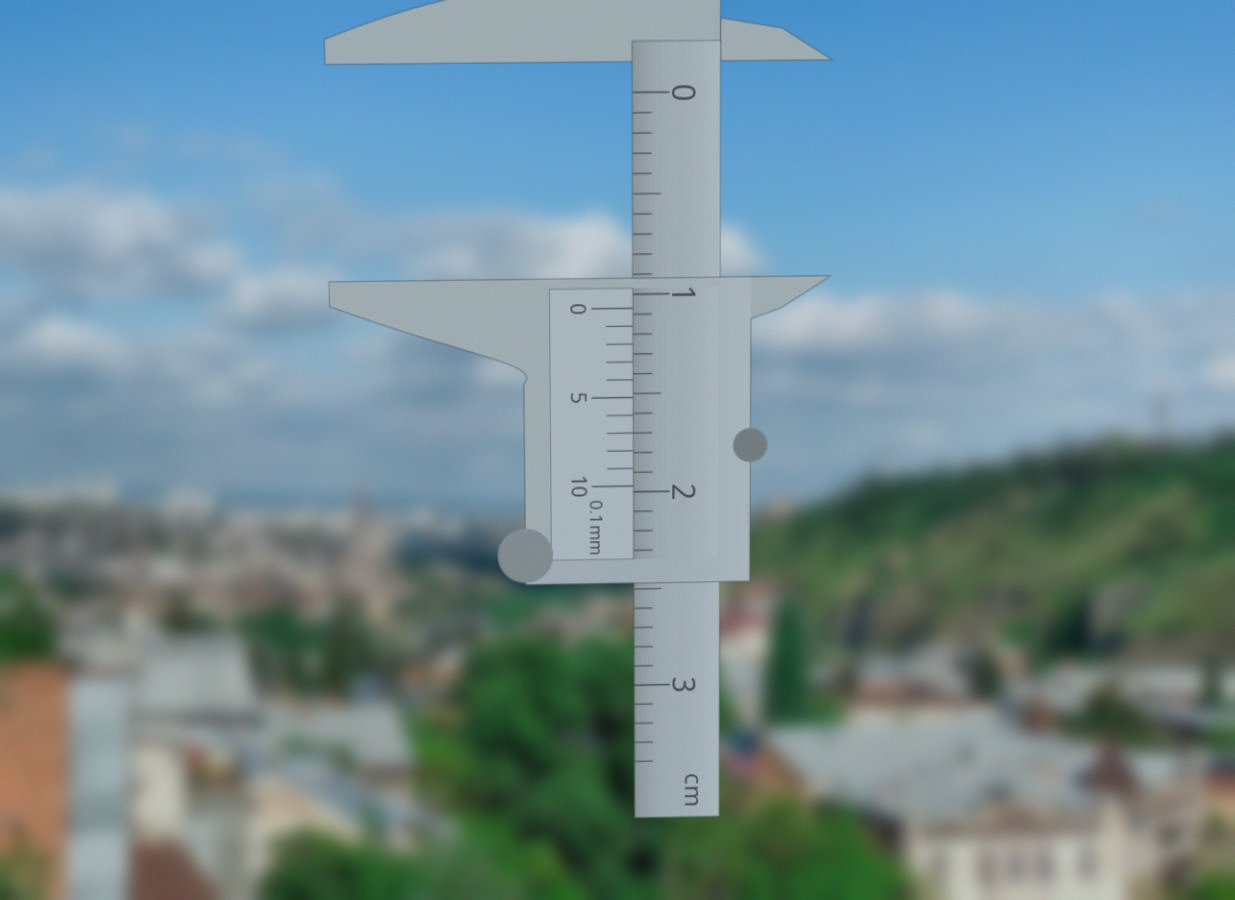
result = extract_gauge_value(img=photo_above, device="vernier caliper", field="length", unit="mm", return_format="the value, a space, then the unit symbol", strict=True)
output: 10.7 mm
